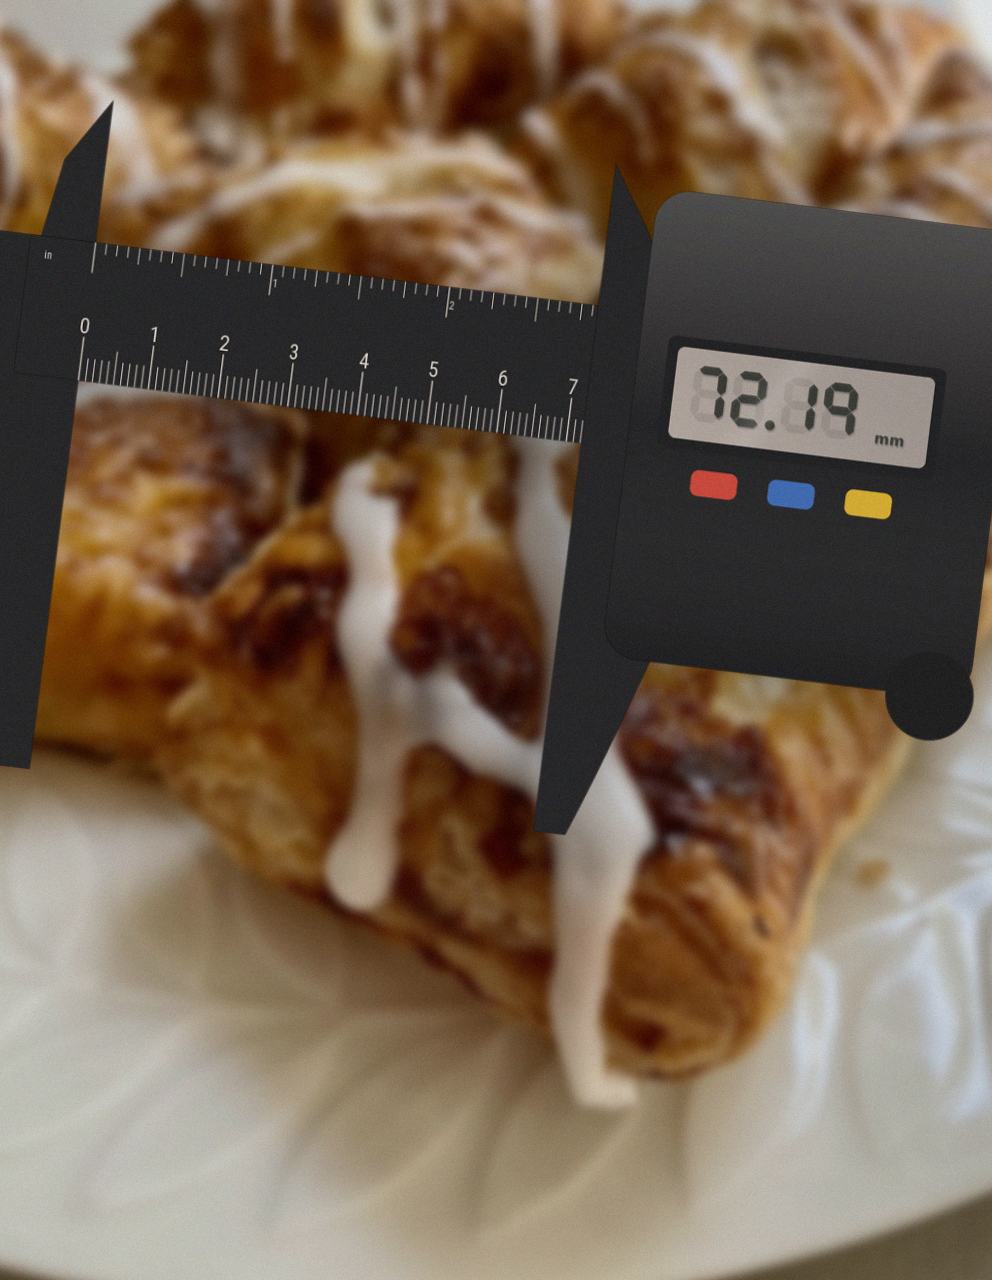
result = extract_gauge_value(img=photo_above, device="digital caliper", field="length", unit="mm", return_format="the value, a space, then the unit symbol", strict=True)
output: 72.19 mm
